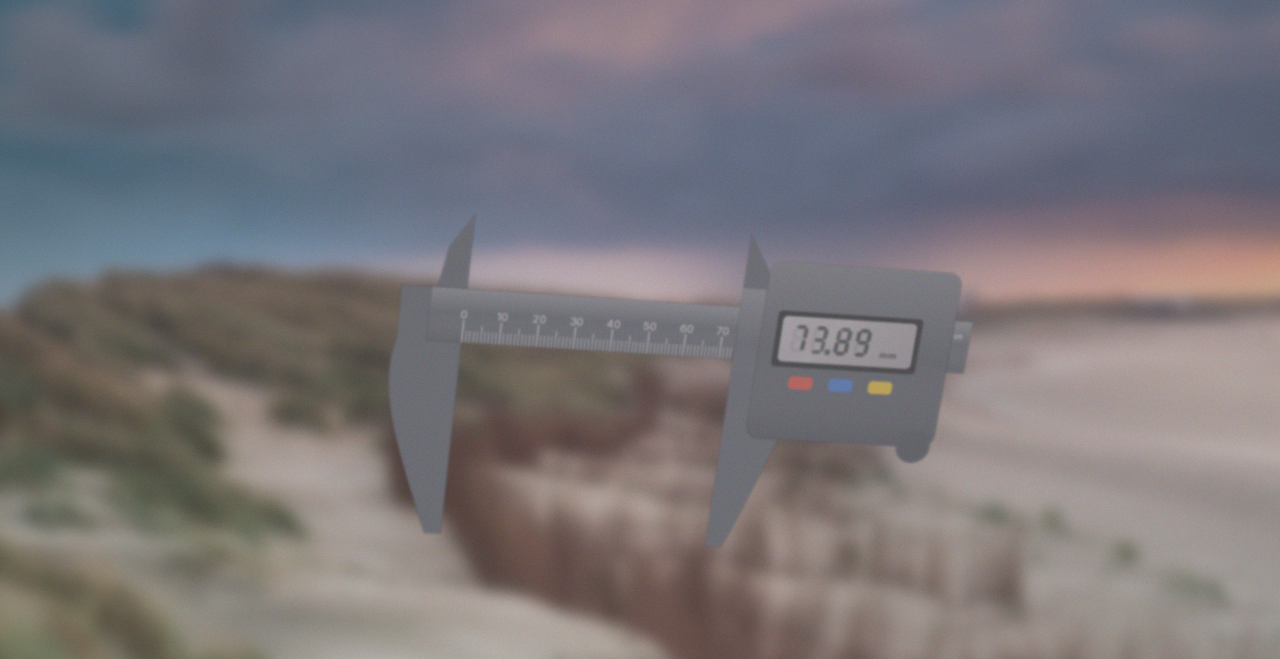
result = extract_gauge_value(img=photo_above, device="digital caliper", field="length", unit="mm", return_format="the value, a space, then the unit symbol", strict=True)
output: 73.89 mm
